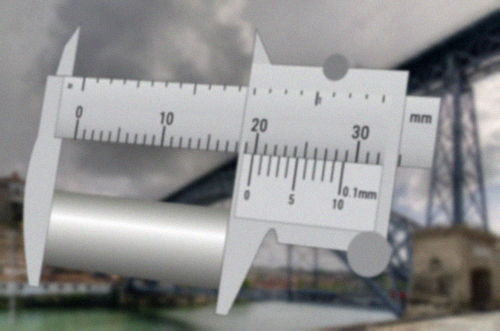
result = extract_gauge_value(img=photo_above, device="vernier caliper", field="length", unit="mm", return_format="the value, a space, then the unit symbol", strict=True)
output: 19.8 mm
